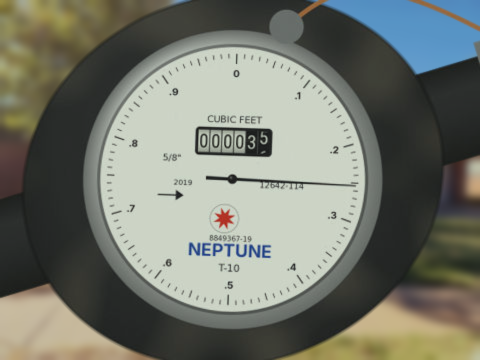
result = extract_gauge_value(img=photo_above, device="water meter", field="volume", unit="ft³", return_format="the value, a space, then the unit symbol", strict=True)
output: 35.25 ft³
